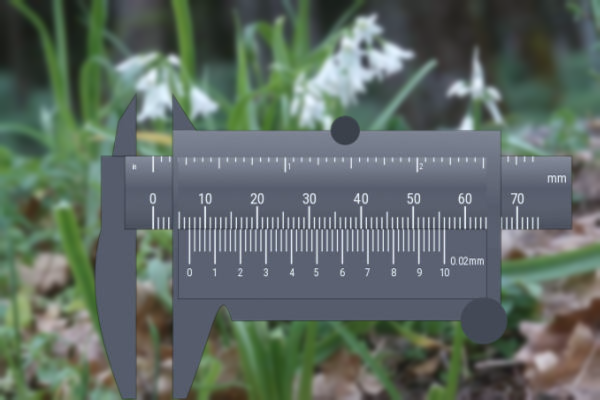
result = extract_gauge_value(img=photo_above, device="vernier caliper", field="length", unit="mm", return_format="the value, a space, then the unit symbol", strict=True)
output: 7.0 mm
